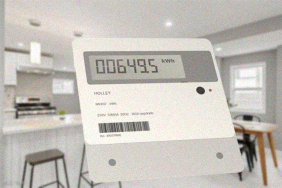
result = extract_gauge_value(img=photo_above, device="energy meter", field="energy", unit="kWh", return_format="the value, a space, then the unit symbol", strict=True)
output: 649.5 kWh
